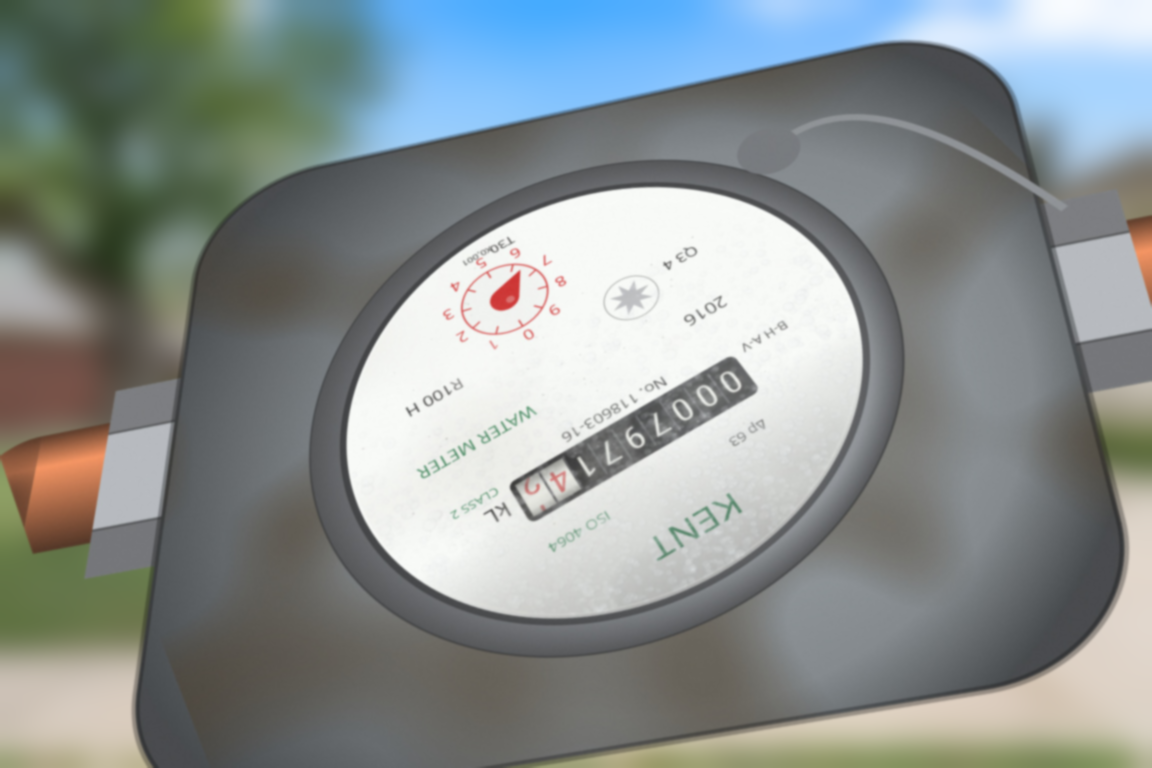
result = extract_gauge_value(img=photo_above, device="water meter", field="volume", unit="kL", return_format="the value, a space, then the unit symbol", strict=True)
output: 7971.416 kL
